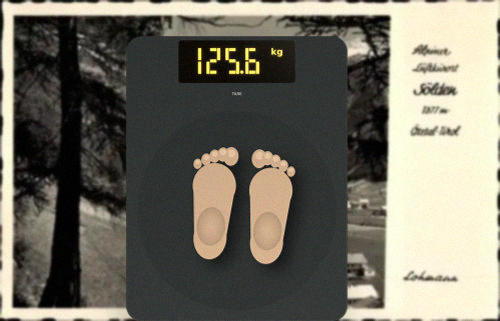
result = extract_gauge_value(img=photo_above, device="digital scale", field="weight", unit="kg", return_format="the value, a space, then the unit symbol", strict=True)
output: 125.6 kg
